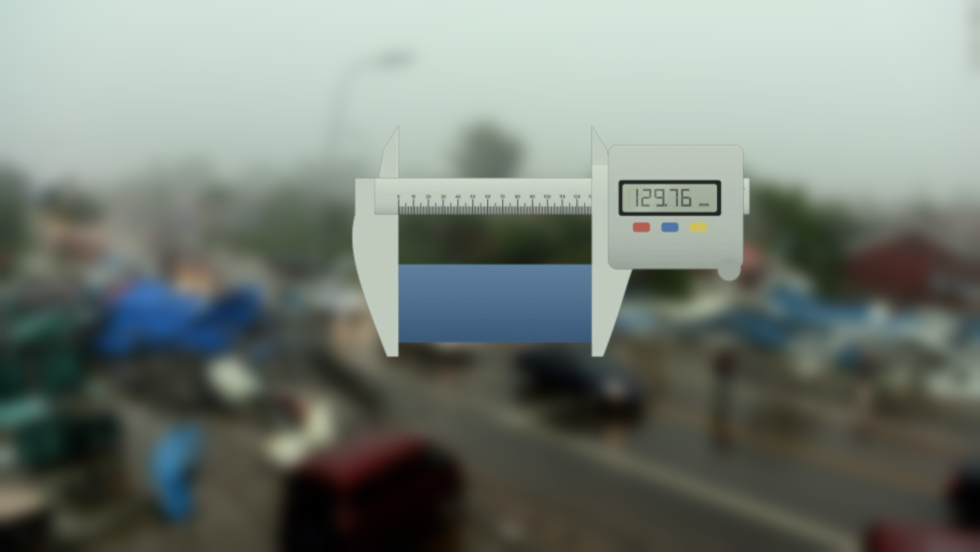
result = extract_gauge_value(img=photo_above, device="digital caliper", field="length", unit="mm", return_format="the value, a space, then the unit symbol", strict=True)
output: 129.76 mm
